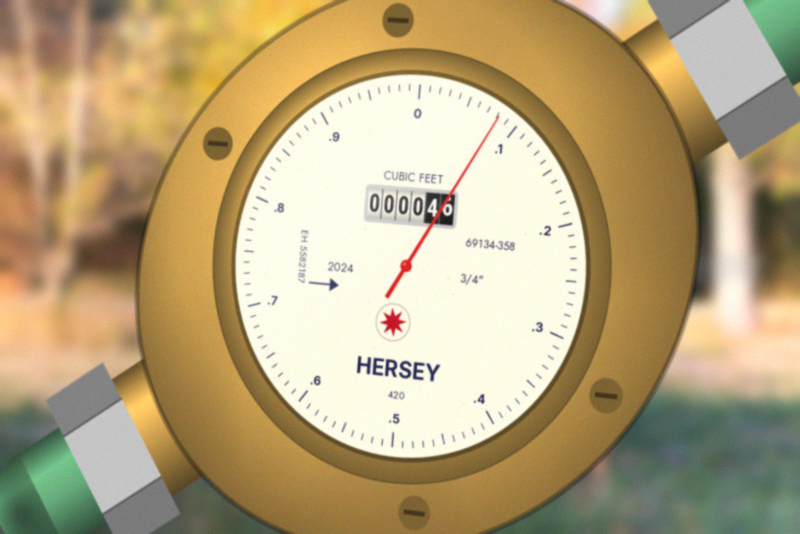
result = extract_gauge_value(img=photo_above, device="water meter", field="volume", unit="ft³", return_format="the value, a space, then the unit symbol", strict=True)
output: 46.08 ft³
